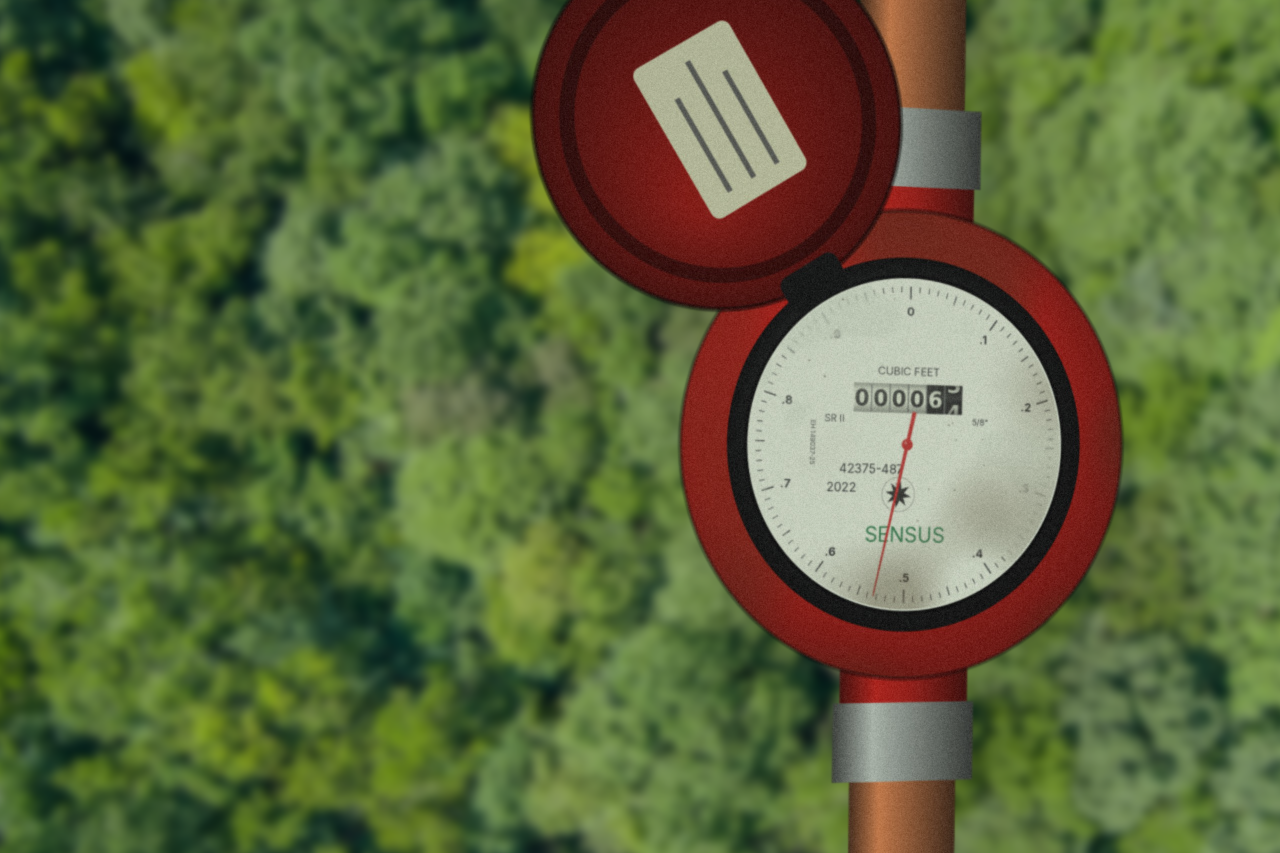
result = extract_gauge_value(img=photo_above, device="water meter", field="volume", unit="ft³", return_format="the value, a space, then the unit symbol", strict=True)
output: 63.53 ft³
